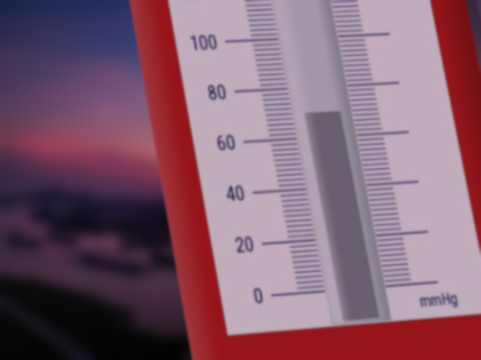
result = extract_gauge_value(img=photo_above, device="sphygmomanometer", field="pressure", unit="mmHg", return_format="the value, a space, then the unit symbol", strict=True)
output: 70 mmHg
